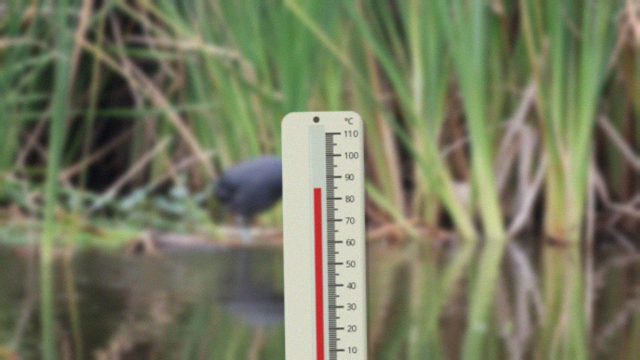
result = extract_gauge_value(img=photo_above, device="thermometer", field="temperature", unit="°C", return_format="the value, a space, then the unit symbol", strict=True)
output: 85 °C
